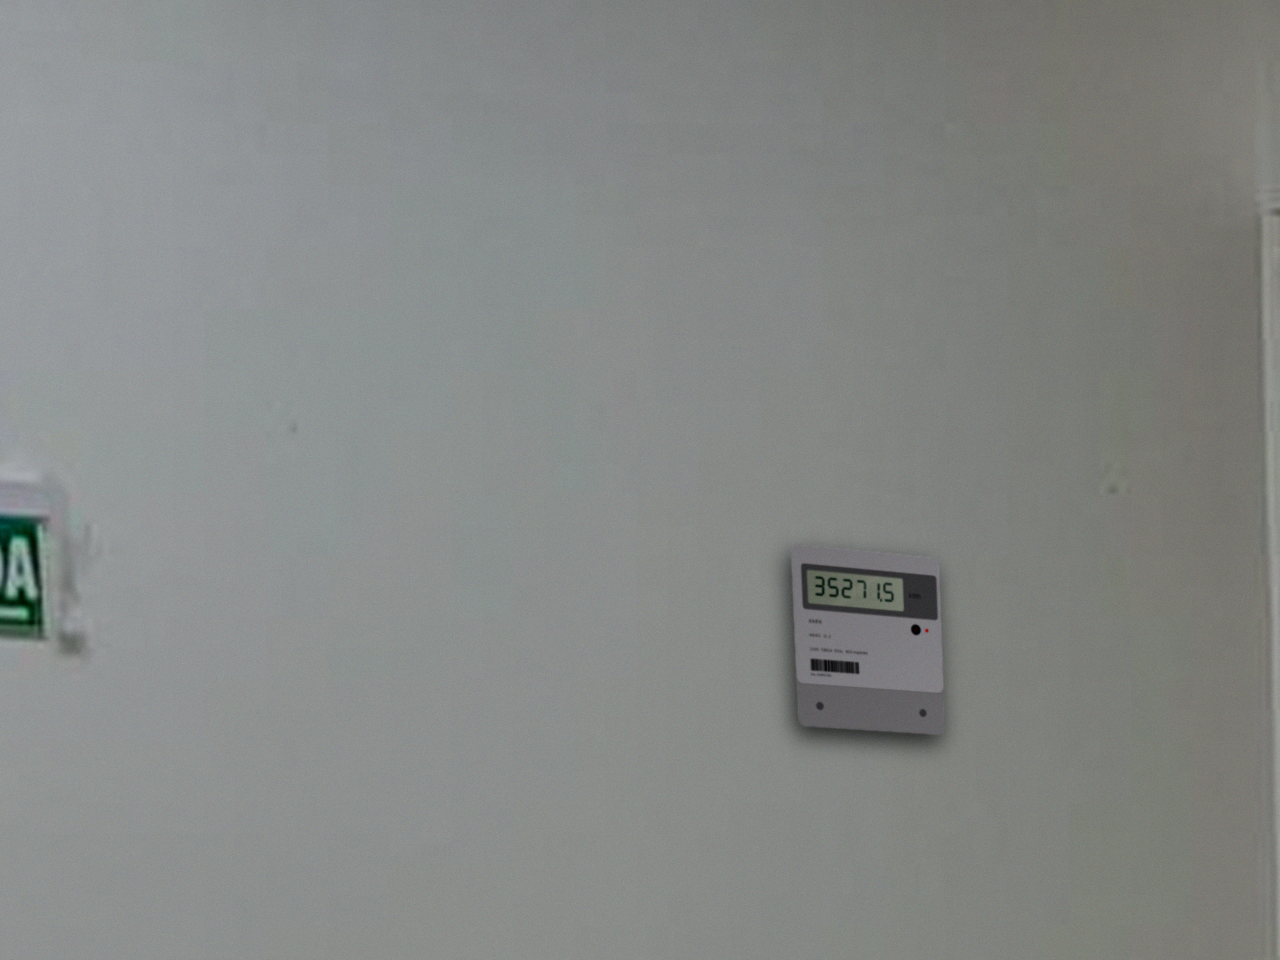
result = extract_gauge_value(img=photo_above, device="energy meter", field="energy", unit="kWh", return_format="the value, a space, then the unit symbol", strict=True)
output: 35271.5 kWh
